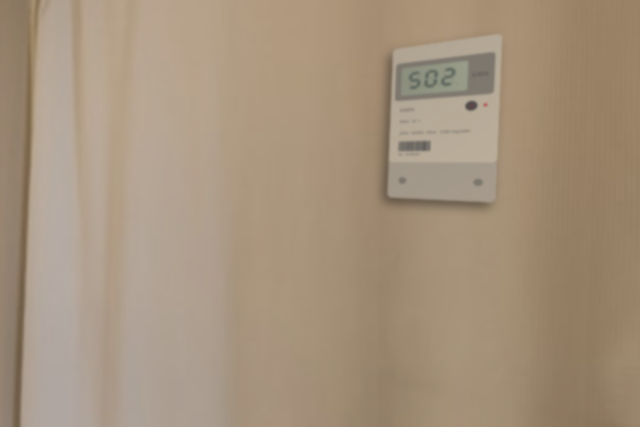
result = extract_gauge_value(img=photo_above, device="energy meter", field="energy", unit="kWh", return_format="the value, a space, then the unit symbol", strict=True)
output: 502 kWh
